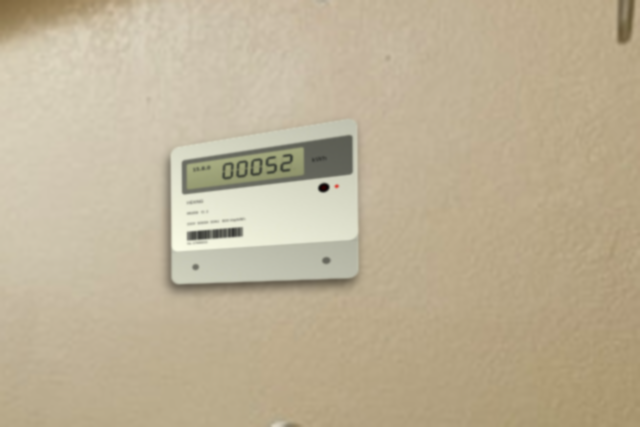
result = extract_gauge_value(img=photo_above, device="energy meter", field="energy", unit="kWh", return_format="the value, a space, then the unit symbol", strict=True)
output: 52 kWh
